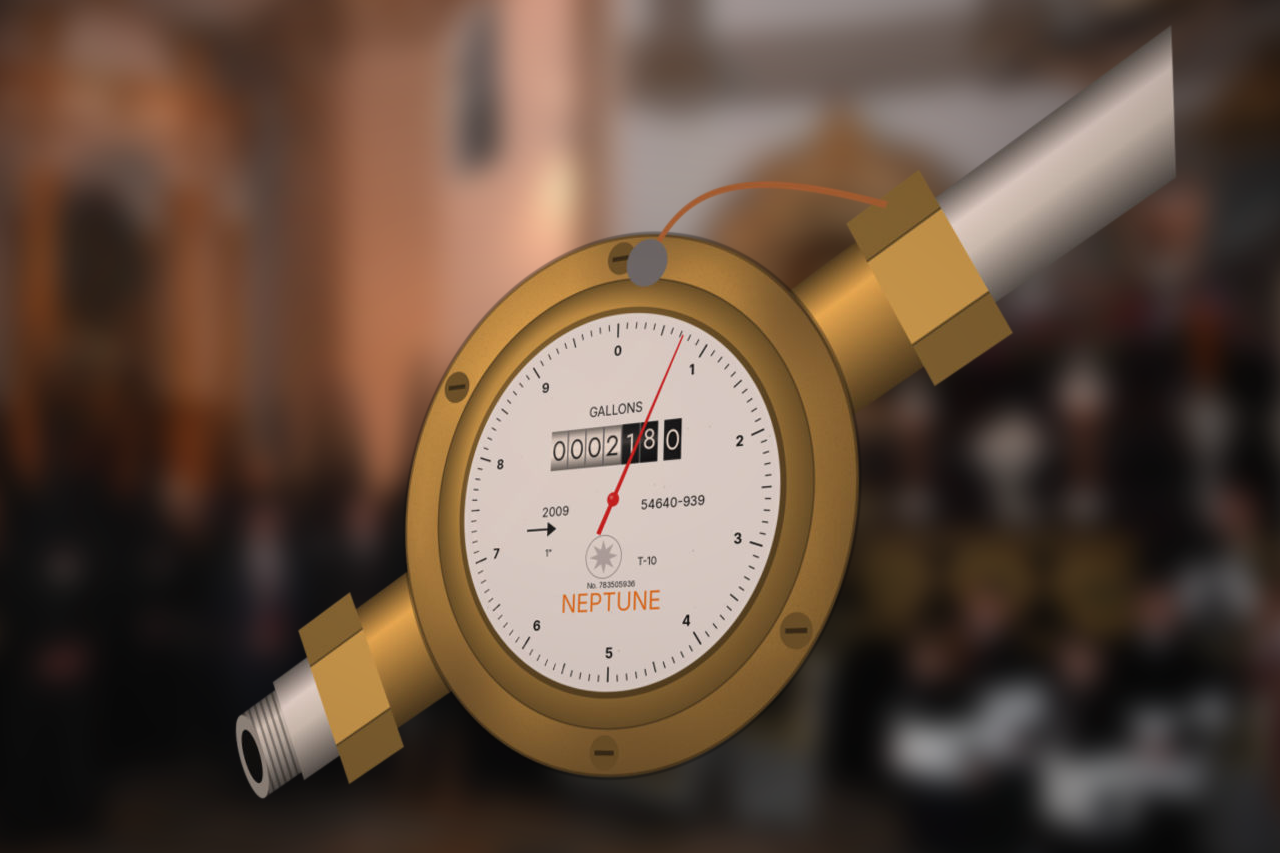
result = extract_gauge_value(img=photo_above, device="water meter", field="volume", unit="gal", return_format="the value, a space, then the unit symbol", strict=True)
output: 2180.7 gal
